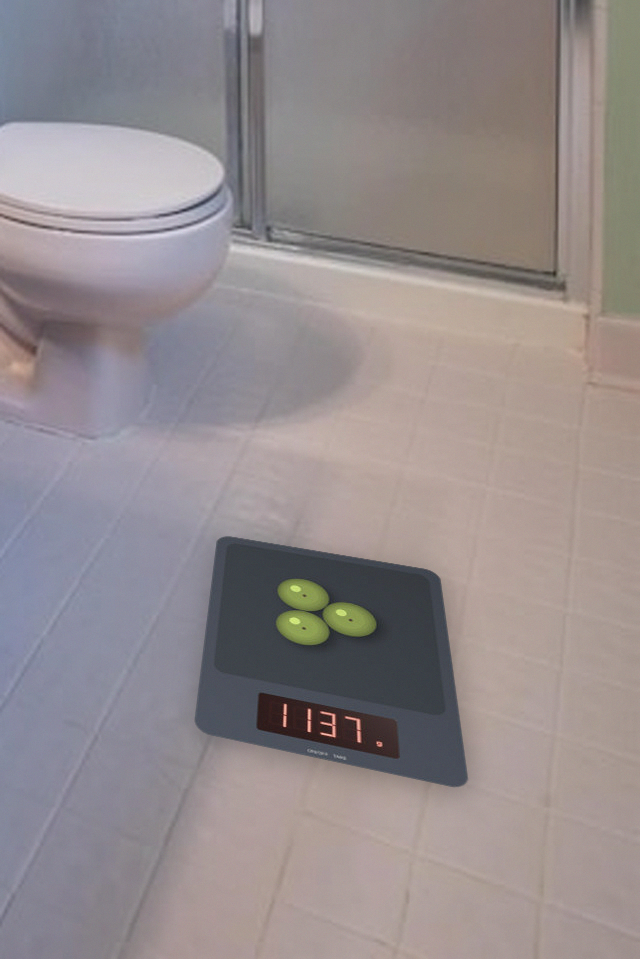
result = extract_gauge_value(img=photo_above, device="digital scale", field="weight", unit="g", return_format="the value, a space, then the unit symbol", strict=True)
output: 1137 g
